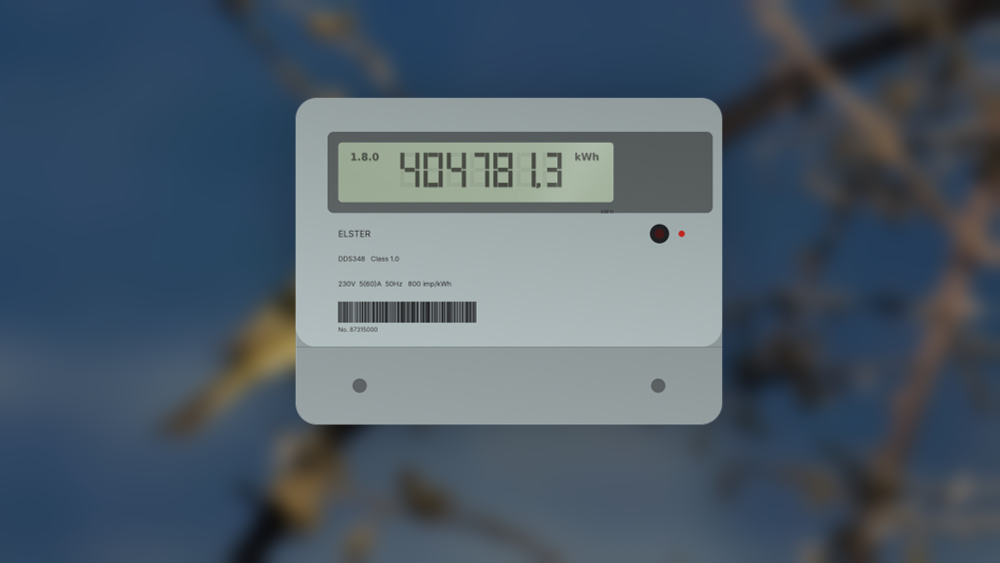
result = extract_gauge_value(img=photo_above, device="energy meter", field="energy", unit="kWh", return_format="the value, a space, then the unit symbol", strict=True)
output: 404781.3 kWh
